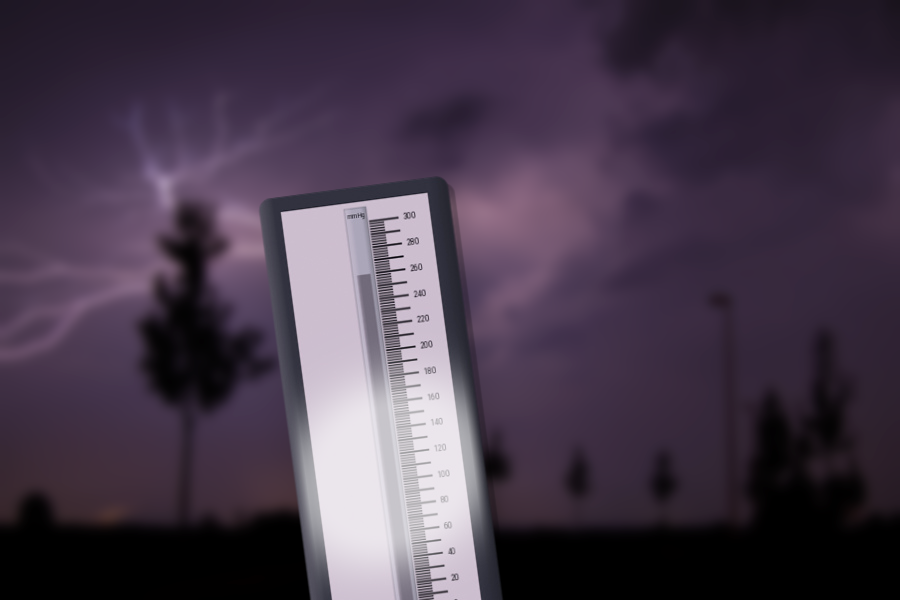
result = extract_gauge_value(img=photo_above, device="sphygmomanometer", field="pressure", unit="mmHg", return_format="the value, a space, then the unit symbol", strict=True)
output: 260 mmHg
